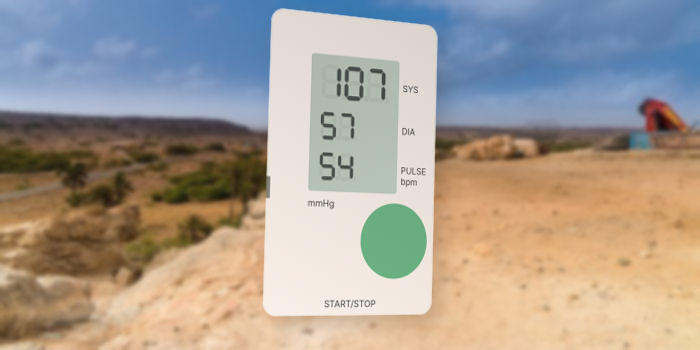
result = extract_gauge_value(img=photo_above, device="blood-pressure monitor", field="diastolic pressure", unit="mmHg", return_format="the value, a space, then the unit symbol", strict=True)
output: 57 mmHg
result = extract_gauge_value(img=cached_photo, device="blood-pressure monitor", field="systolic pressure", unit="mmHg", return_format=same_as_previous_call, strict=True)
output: 107 mmHg
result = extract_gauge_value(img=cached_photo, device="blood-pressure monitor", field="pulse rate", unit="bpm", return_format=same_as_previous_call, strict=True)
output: 54 bpm
